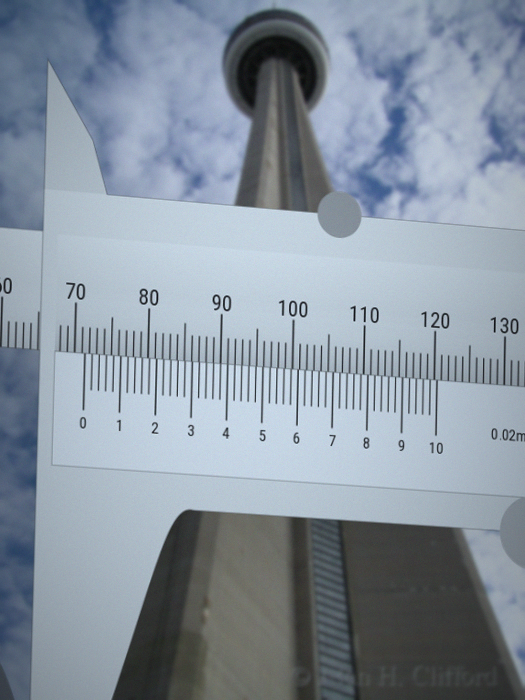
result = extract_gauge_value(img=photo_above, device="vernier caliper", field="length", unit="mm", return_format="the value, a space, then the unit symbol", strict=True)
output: 71.4 mm
